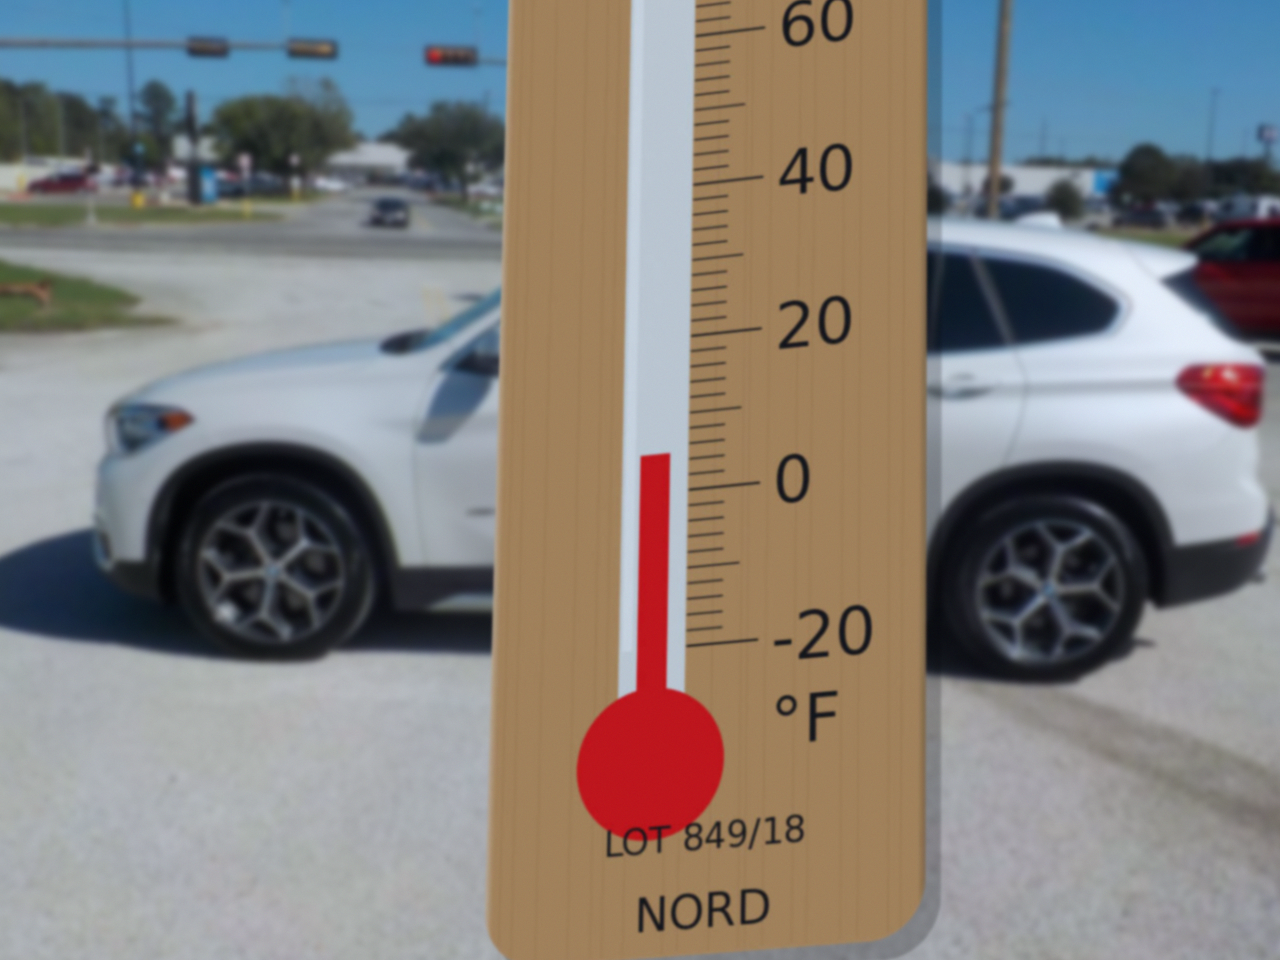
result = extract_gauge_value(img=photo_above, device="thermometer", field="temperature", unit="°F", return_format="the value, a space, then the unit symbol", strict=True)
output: 5 °F
